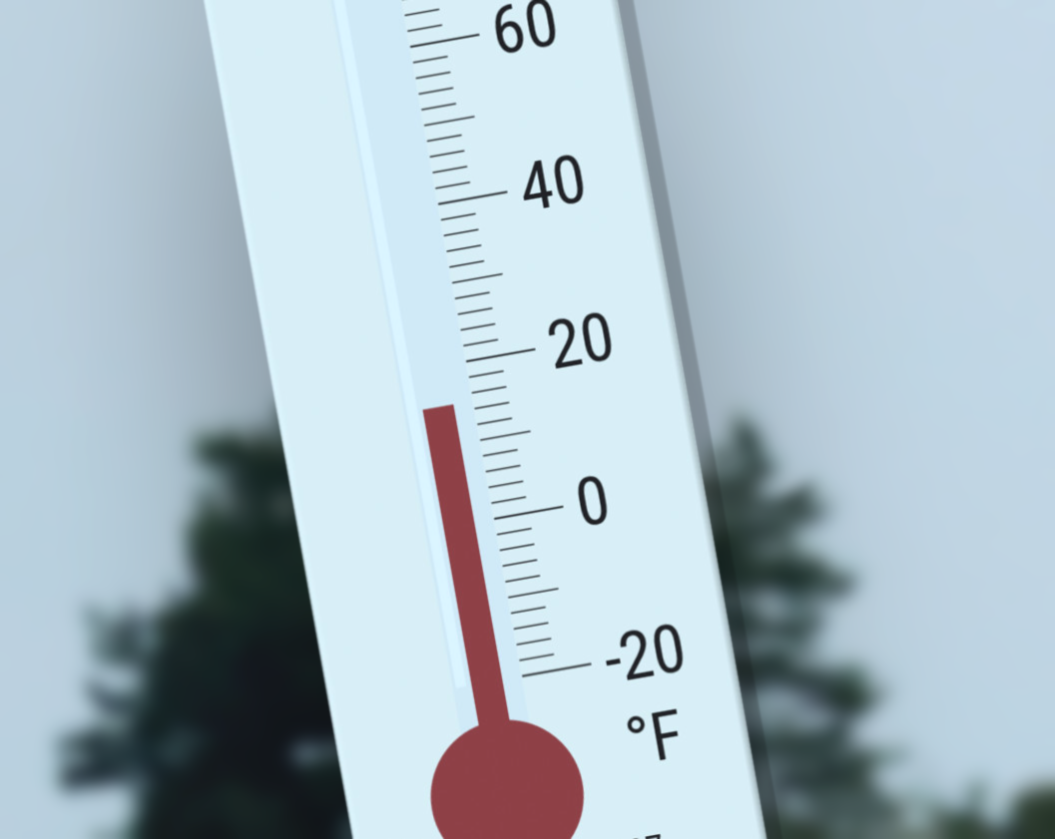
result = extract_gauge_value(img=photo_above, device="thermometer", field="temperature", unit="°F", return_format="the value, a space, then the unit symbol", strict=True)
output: 15 °F
